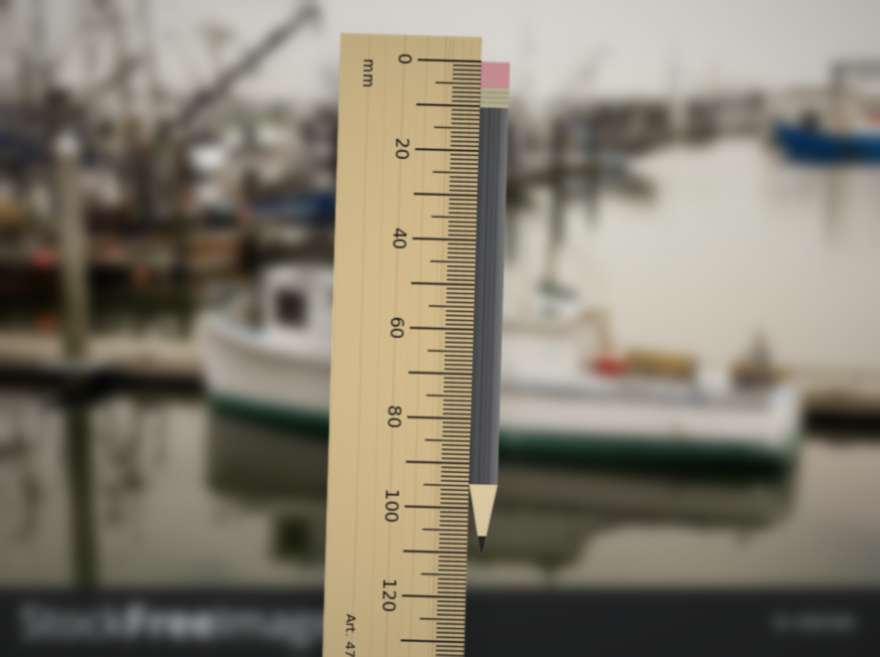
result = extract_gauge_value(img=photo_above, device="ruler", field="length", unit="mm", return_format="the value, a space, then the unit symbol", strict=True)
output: 110 mm
